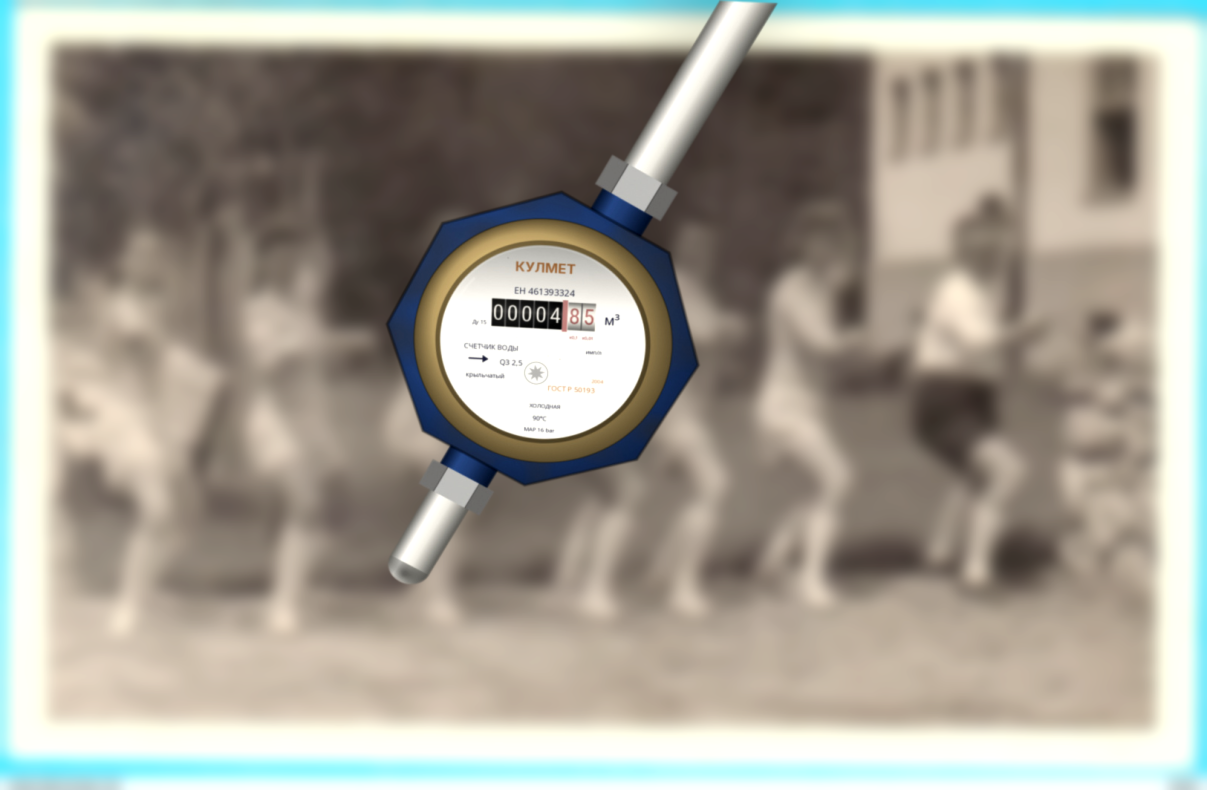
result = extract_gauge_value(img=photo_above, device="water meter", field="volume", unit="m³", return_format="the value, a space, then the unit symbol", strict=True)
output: 4.85 m³
